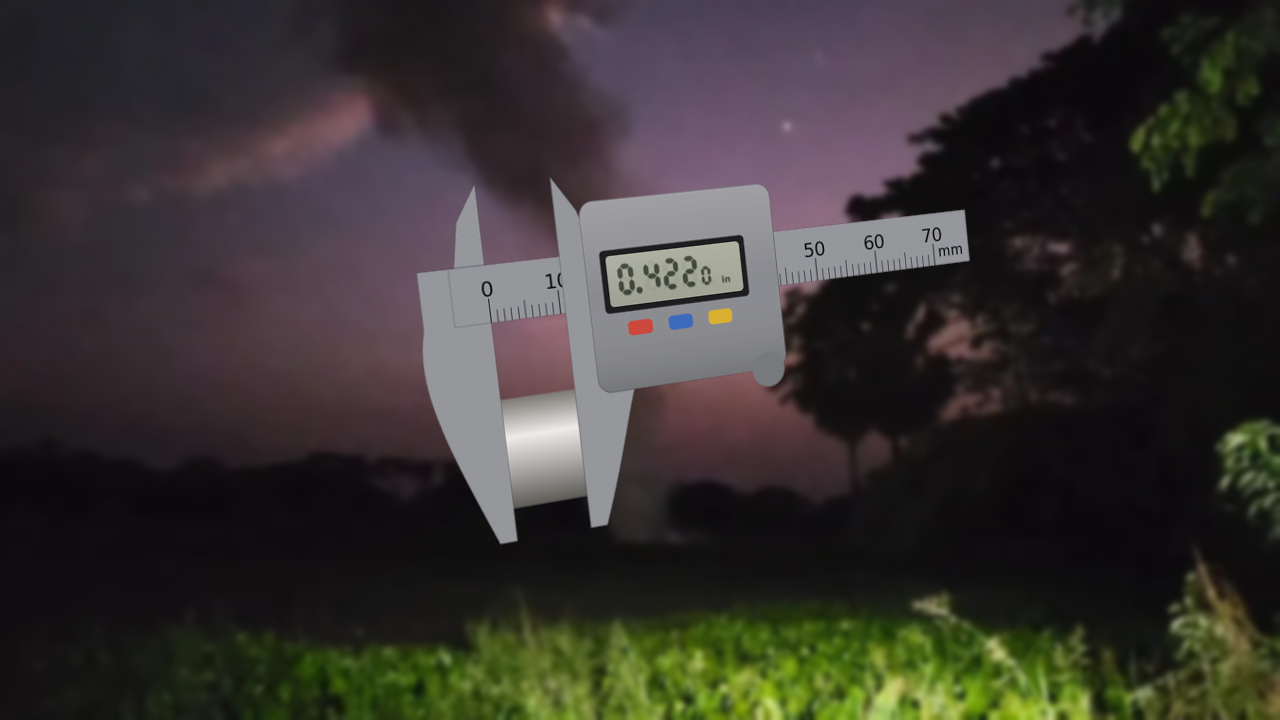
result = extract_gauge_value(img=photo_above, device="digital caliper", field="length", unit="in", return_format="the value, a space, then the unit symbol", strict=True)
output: 0.4220 in
